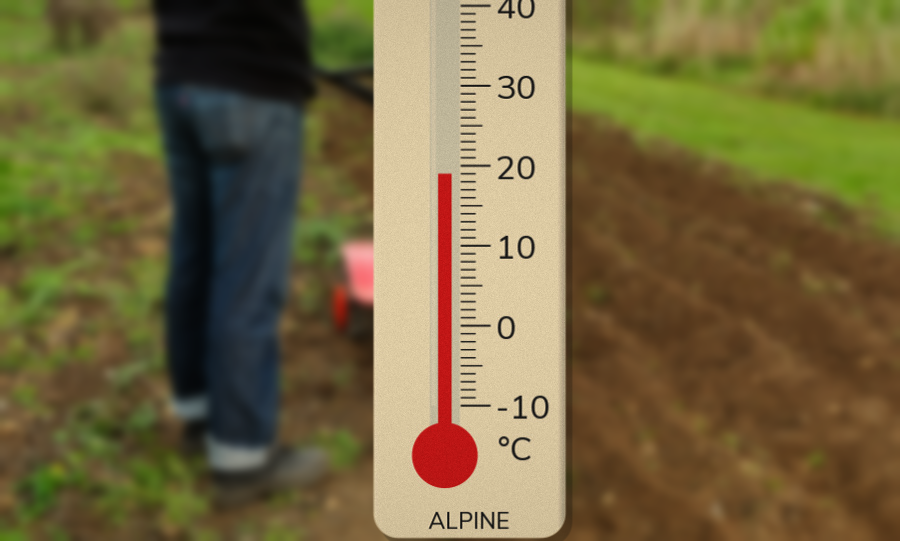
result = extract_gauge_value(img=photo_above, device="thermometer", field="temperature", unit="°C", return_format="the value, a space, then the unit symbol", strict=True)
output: 19 °C
